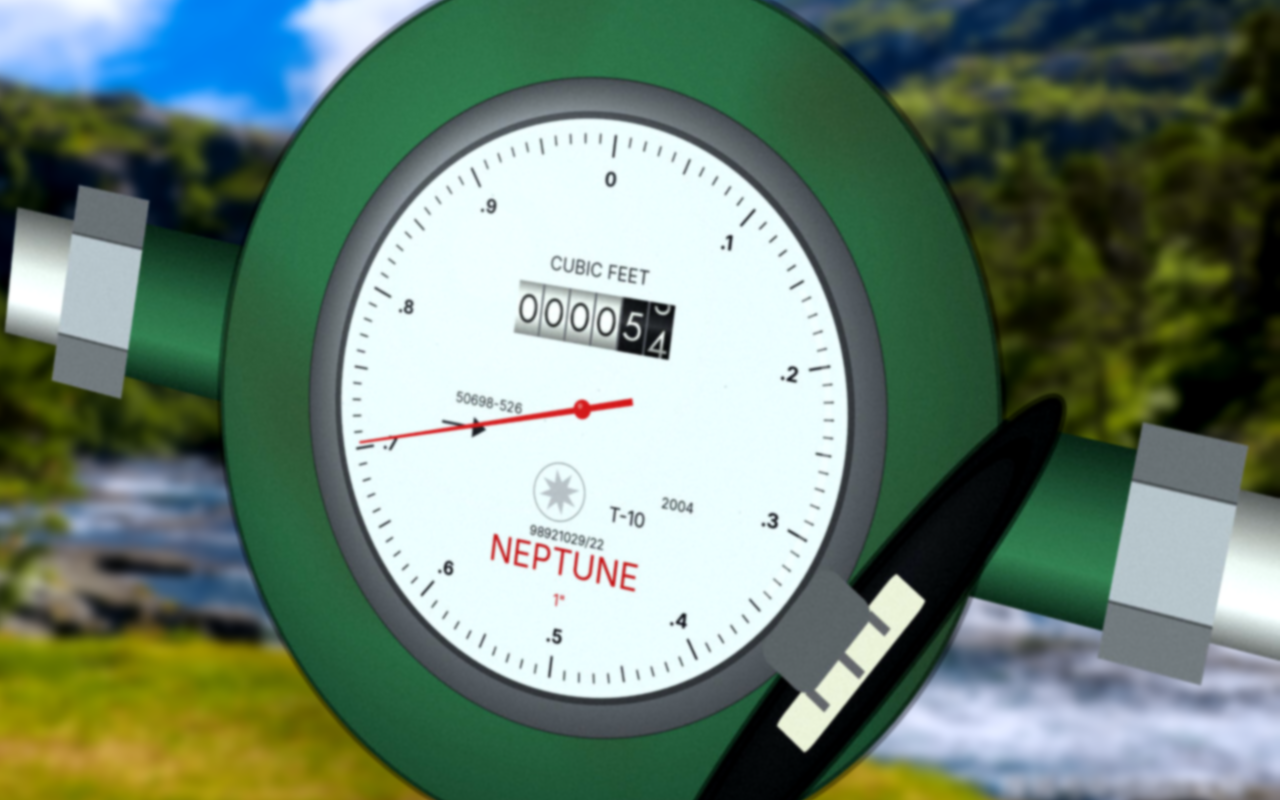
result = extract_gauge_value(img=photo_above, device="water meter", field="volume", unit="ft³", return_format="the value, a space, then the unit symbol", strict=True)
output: 53.70 ft³
